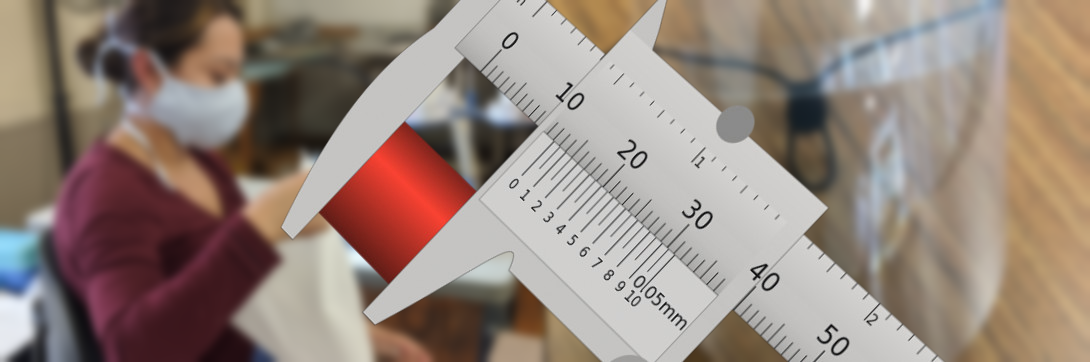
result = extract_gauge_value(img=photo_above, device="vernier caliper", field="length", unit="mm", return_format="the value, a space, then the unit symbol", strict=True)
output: 12.2 mm
